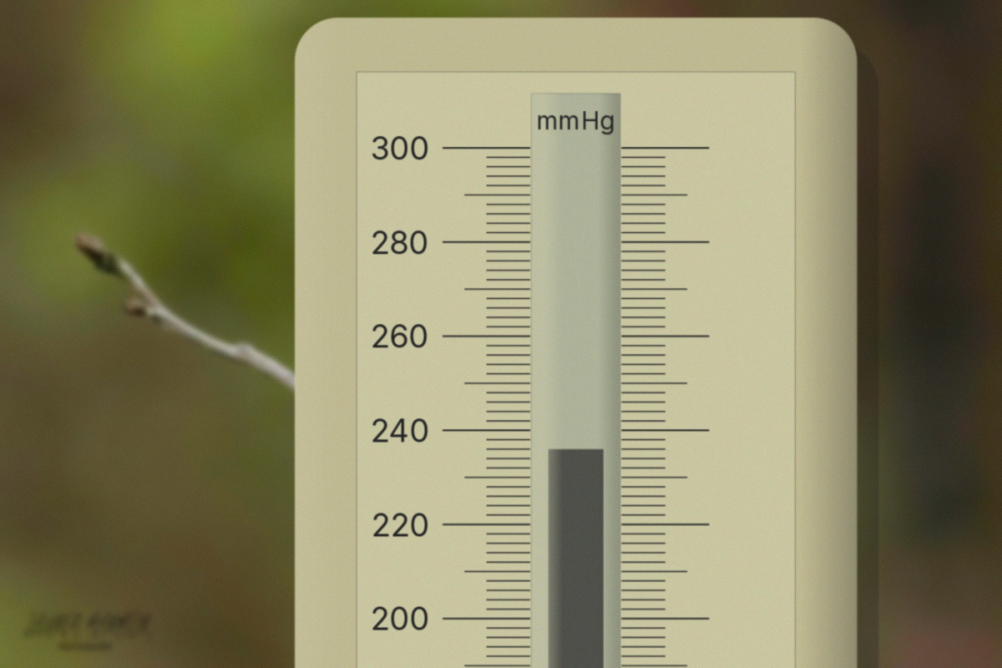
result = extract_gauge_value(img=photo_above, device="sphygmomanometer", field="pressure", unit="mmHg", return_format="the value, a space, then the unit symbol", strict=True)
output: 236 mmHg
